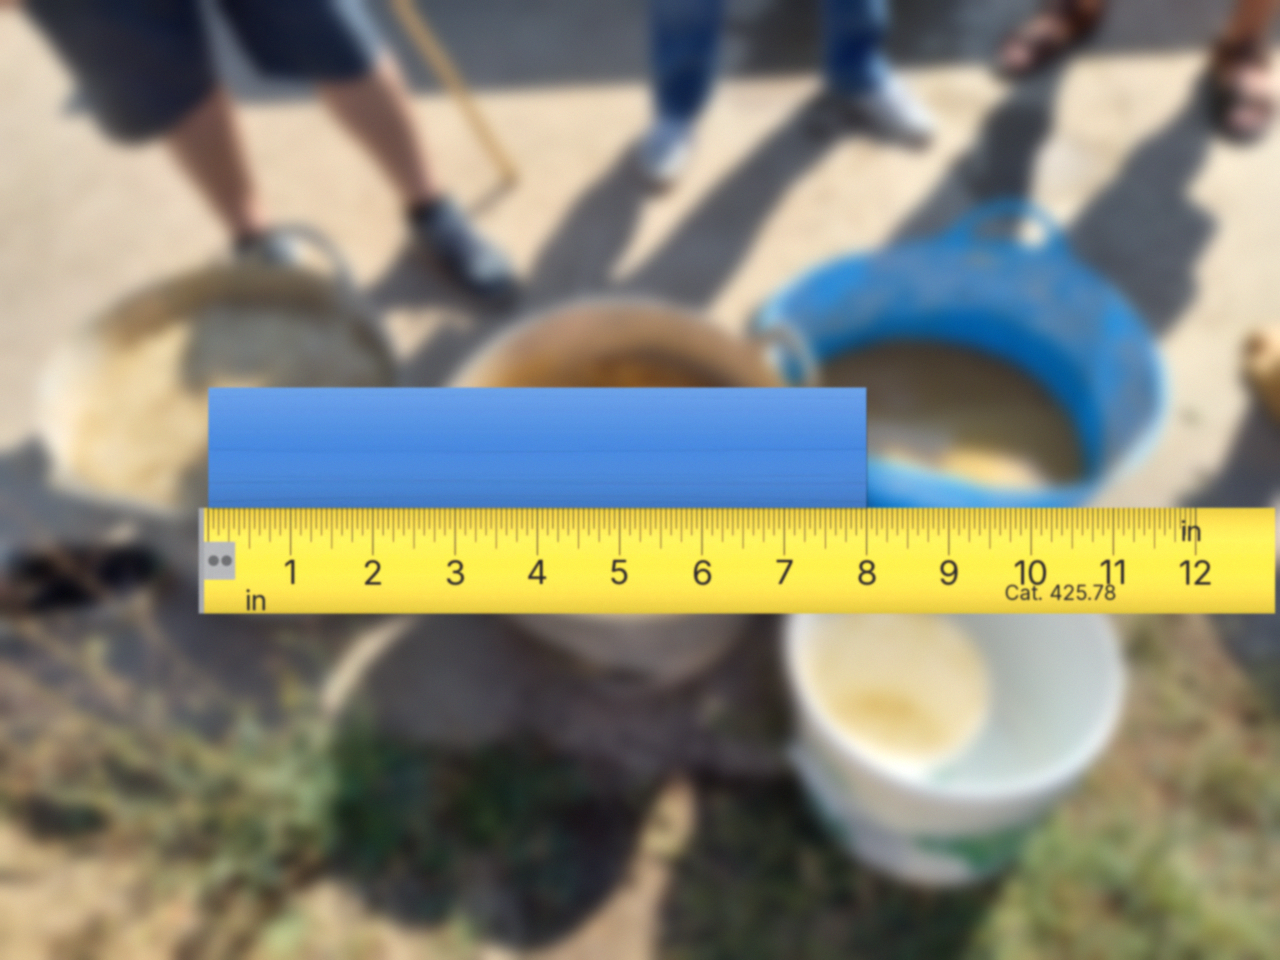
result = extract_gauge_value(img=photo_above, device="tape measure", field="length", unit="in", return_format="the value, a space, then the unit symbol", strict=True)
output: 8 in
